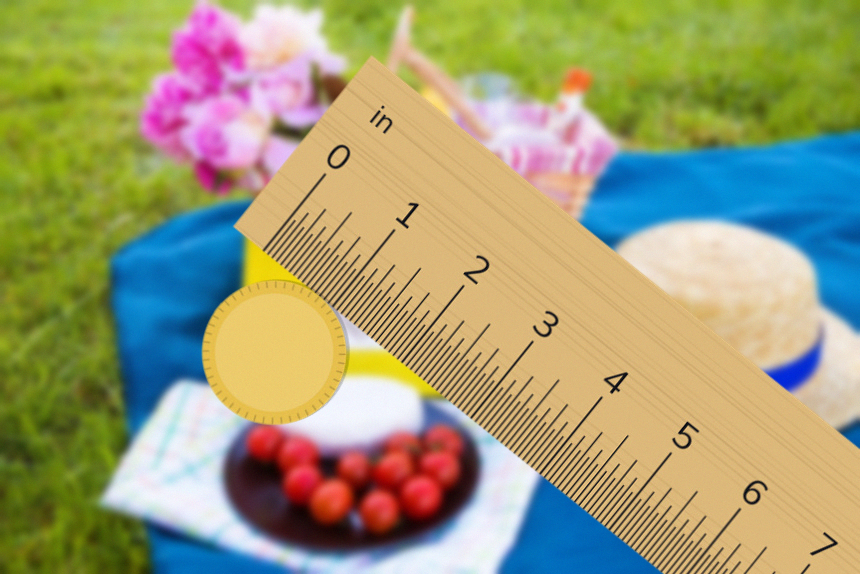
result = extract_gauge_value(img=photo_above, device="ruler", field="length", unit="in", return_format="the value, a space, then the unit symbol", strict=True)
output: 1.625 in
